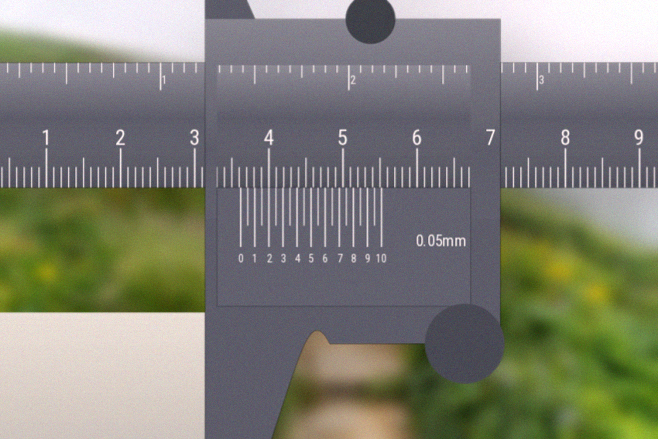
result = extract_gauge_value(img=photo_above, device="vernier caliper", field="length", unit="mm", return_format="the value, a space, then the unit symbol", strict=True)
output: 36.2 mm
